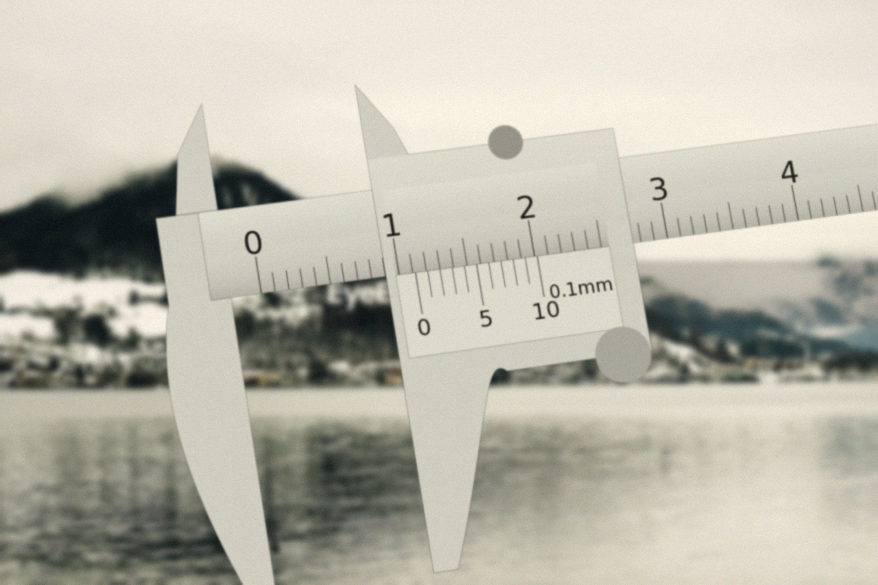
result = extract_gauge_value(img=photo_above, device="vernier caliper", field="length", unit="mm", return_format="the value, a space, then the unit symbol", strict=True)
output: 11.2 mm
